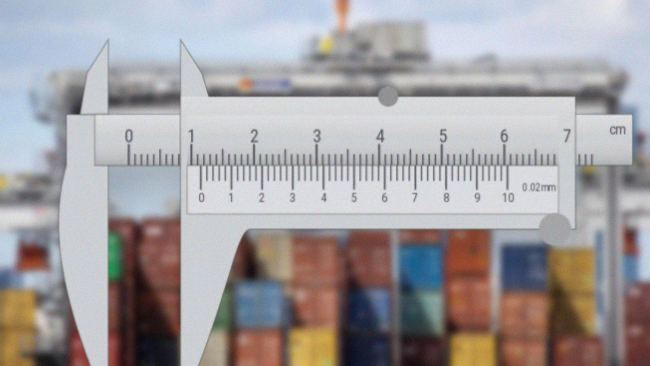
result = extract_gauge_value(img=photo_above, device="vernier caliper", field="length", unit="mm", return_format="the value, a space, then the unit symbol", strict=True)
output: 11.5 mm
